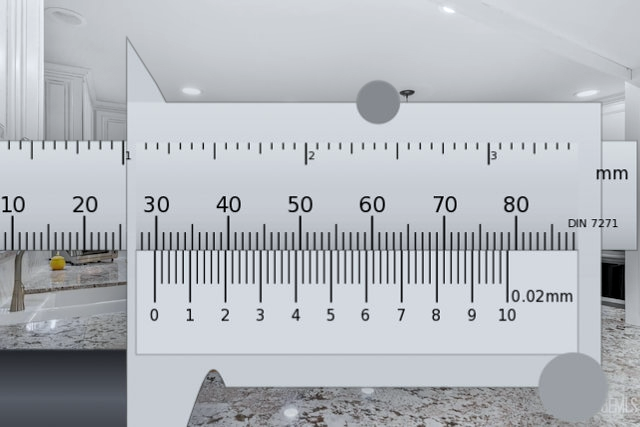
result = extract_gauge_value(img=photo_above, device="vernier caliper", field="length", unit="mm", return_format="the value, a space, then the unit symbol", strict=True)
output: 29.8 mm
